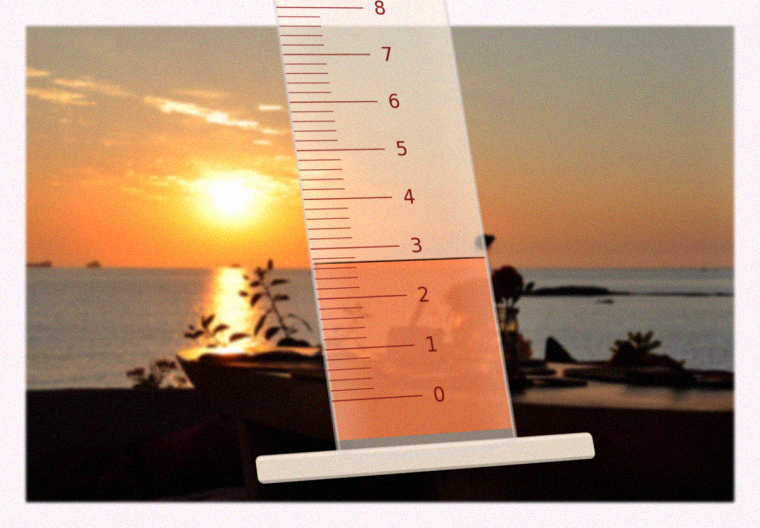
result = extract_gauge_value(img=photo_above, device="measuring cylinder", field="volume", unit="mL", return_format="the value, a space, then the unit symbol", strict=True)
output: 2.7 mL
